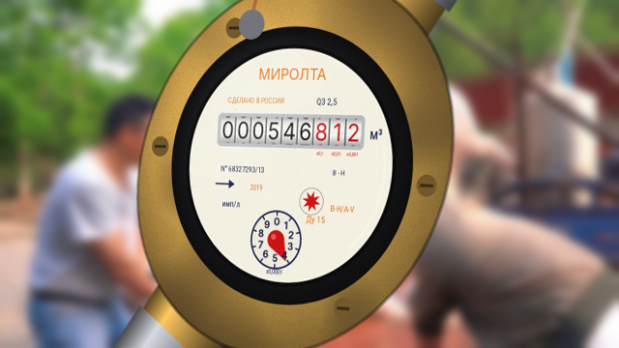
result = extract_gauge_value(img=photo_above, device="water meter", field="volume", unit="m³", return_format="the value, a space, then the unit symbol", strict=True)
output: 546.8124 m³
